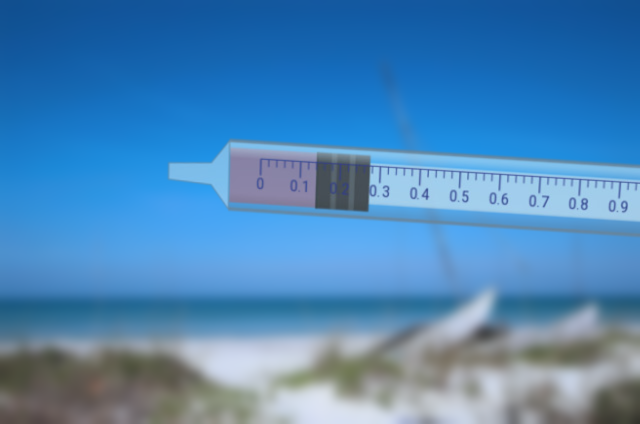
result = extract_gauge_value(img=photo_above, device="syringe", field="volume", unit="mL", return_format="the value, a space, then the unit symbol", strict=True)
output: 0.14 mL
